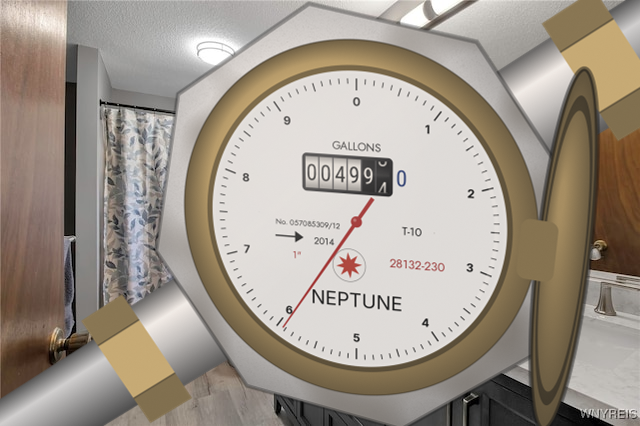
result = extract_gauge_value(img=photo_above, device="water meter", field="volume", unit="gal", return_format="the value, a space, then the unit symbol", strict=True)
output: 49935.9 gal
